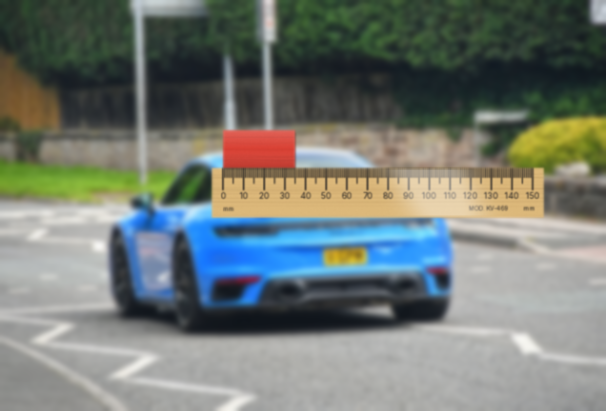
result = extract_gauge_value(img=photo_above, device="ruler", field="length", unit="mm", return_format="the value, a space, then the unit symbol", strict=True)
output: 35 mm
